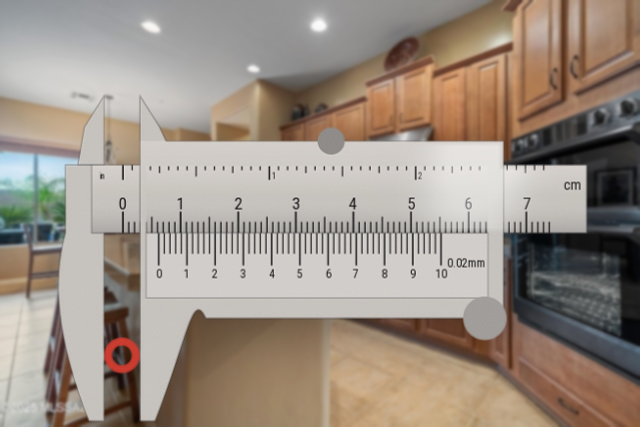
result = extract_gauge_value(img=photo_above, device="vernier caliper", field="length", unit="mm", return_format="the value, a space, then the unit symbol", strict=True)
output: 6.2 mm
